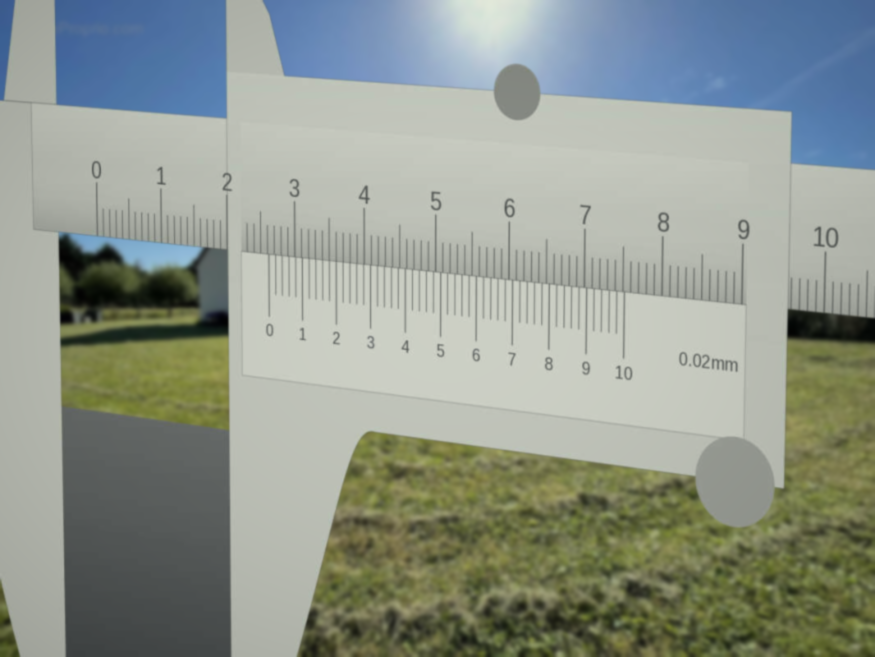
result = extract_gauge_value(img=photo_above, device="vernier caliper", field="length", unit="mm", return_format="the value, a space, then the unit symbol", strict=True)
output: 26.2 mm
